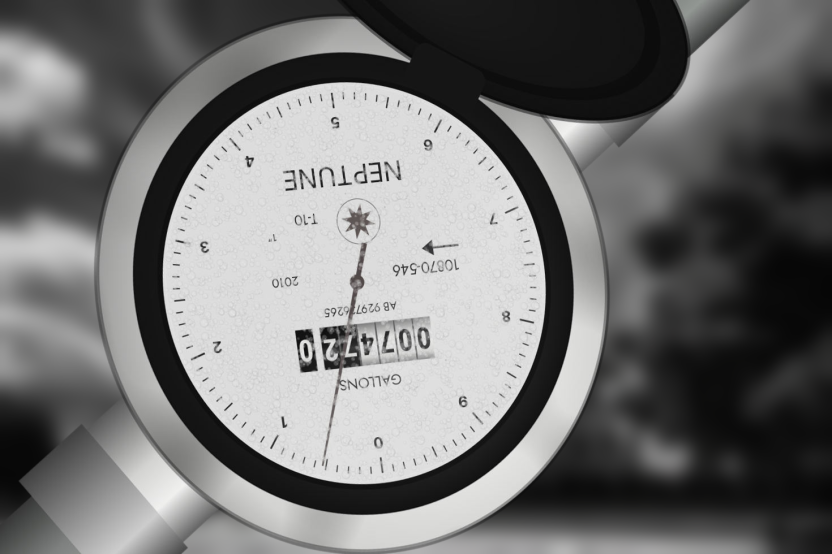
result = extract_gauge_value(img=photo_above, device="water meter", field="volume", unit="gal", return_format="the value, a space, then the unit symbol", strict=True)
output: 74720.5 gal
